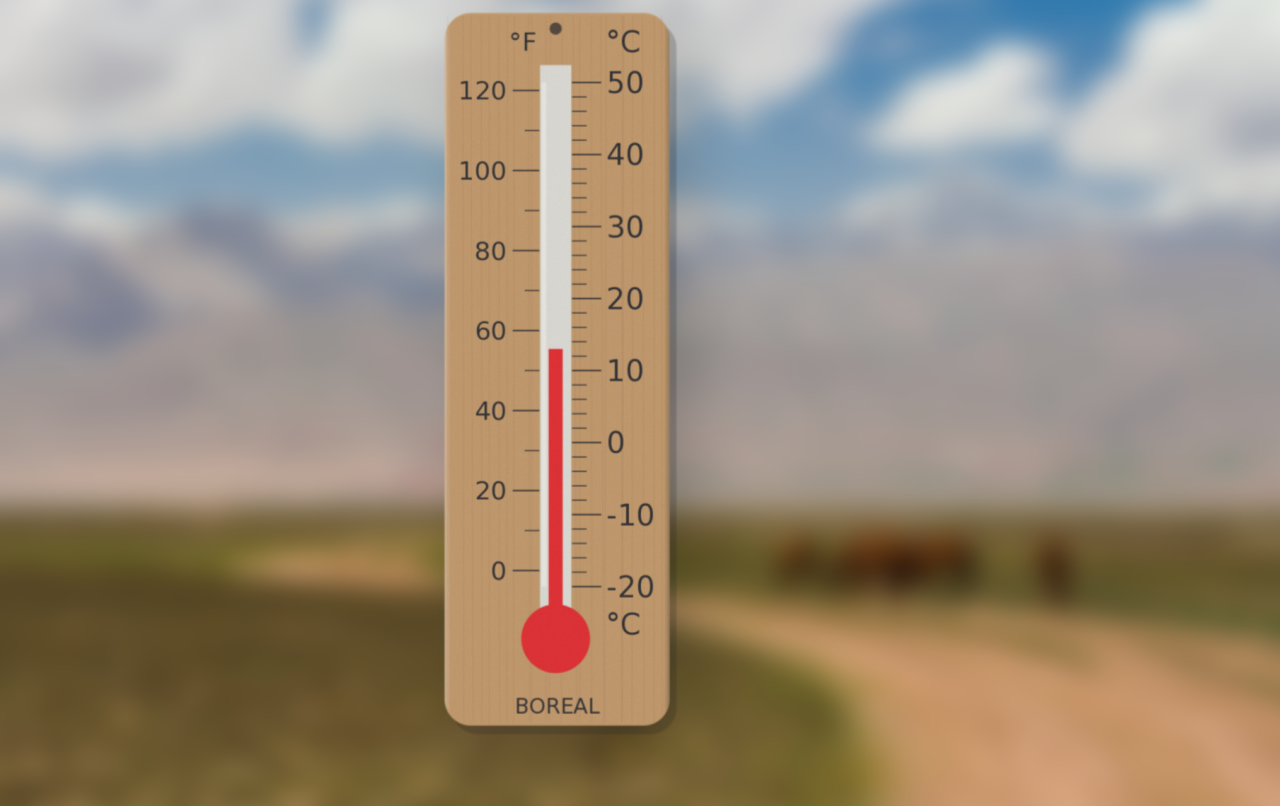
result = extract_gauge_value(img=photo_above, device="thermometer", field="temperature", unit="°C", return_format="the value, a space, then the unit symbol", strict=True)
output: 13 °C
